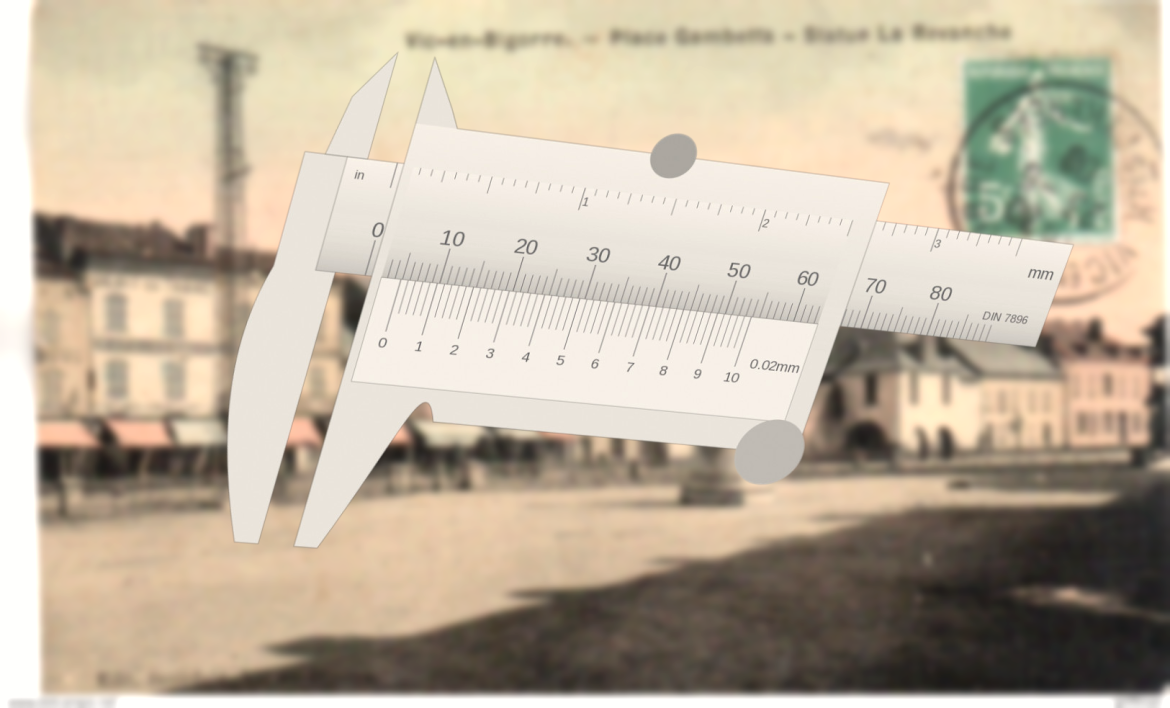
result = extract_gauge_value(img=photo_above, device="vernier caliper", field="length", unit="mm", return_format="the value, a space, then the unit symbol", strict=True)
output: 4.8 mm
